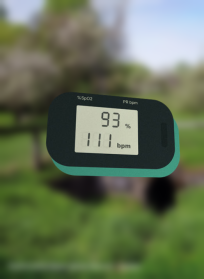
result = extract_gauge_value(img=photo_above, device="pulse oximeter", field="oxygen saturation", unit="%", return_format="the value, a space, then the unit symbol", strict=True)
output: 93 %
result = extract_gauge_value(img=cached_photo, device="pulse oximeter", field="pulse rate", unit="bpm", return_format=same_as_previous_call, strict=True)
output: 111 bpm
